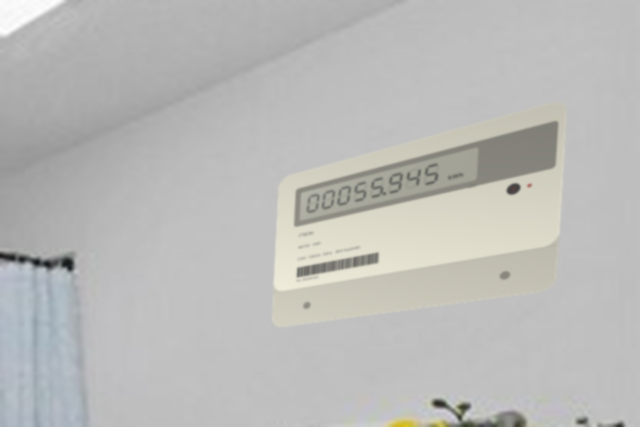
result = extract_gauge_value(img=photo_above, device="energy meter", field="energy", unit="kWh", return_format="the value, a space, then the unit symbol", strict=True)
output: 55.945 kWh
